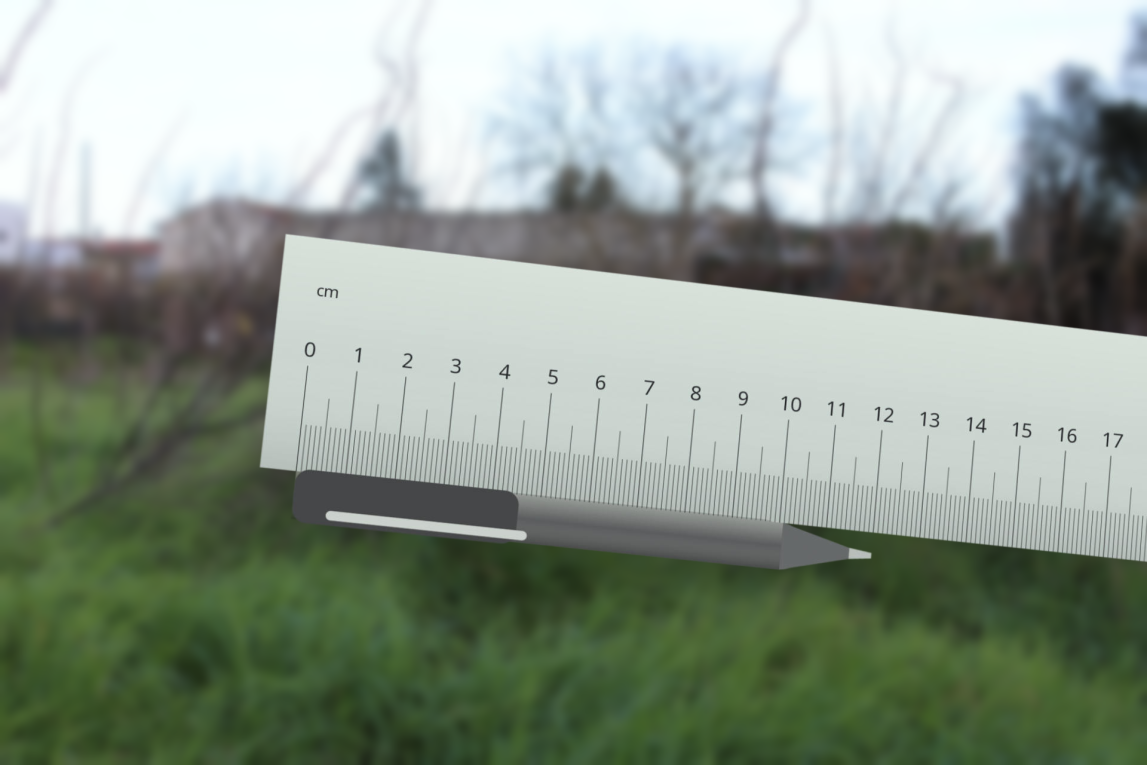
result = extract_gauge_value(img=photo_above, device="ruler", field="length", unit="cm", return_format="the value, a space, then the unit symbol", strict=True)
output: 12 cm
